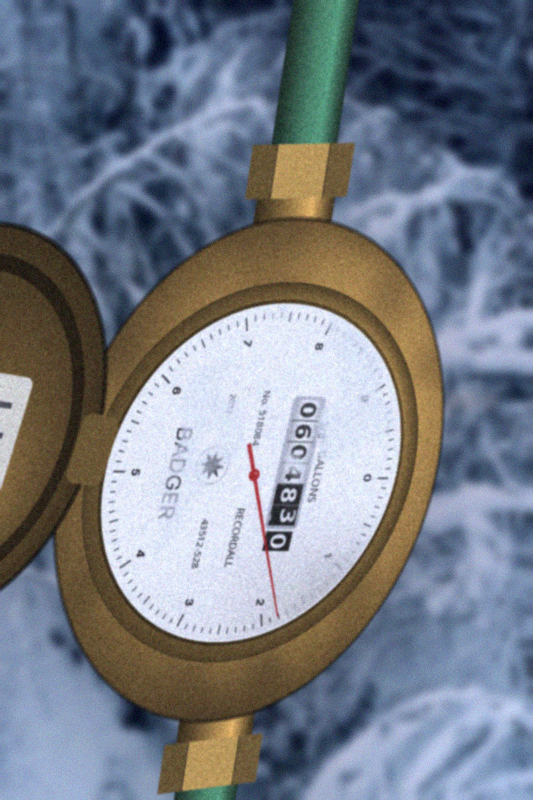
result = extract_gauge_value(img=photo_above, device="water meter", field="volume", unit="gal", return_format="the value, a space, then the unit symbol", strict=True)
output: 604831.8 gal
